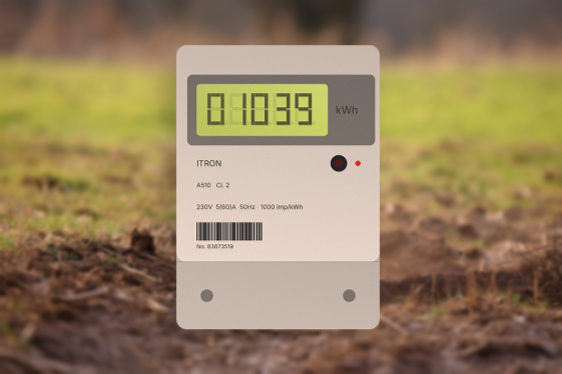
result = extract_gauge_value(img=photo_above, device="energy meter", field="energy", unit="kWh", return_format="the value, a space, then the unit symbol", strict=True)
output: 1039 kWh
